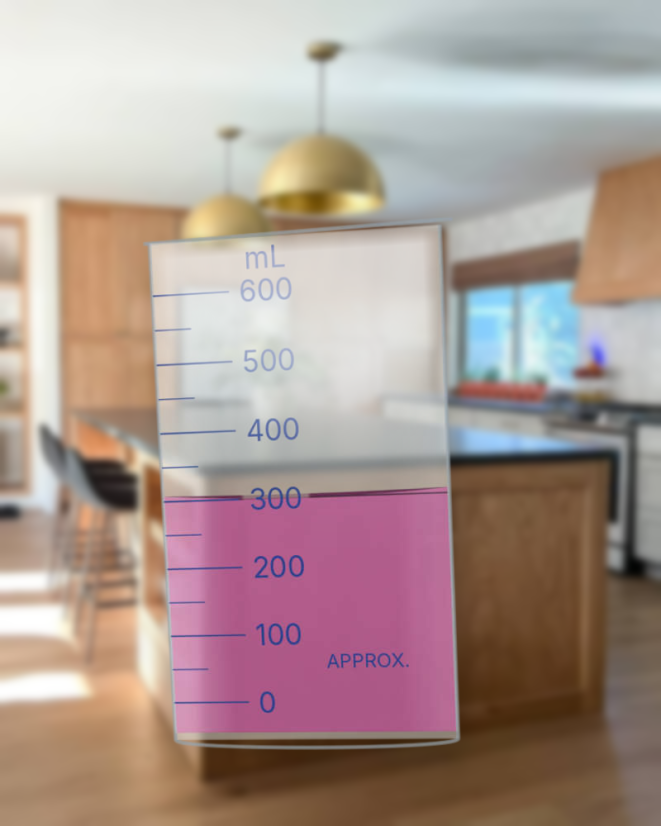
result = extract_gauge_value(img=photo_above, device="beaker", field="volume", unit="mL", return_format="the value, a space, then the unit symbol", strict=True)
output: 300 mL
